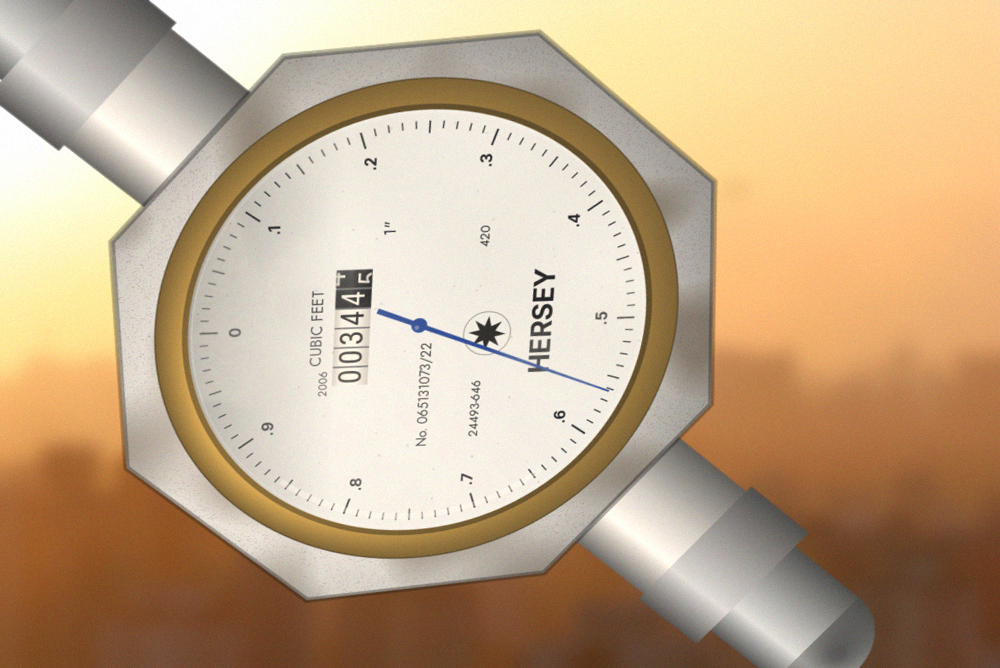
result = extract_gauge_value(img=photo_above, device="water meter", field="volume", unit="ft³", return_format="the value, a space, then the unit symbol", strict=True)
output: 3444.56 ft³
